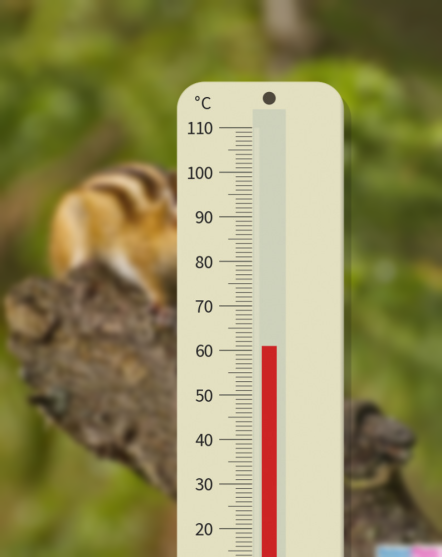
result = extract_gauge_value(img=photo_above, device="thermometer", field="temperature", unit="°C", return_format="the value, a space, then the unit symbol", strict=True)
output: 61 °C
